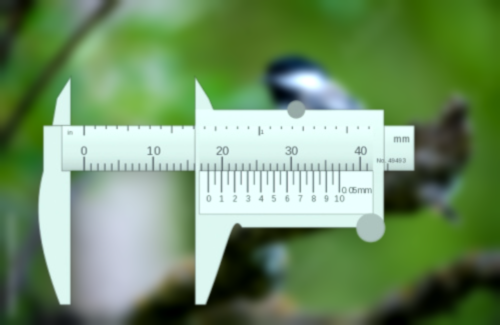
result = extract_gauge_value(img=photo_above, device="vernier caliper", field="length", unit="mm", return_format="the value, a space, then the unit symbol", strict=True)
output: 18.0 mm
